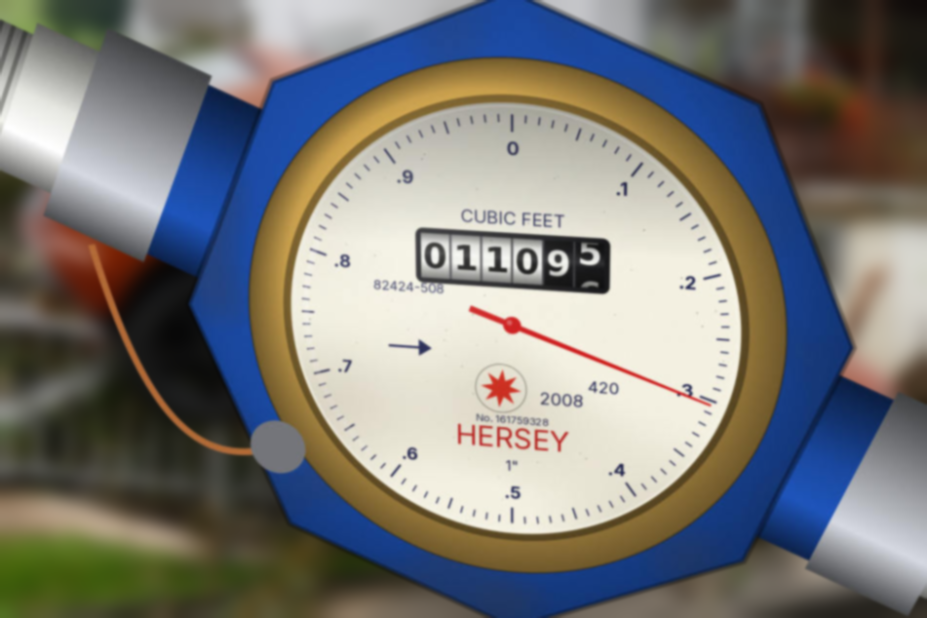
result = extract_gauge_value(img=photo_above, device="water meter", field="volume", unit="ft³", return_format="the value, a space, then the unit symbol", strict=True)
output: 11095.30 ft³
